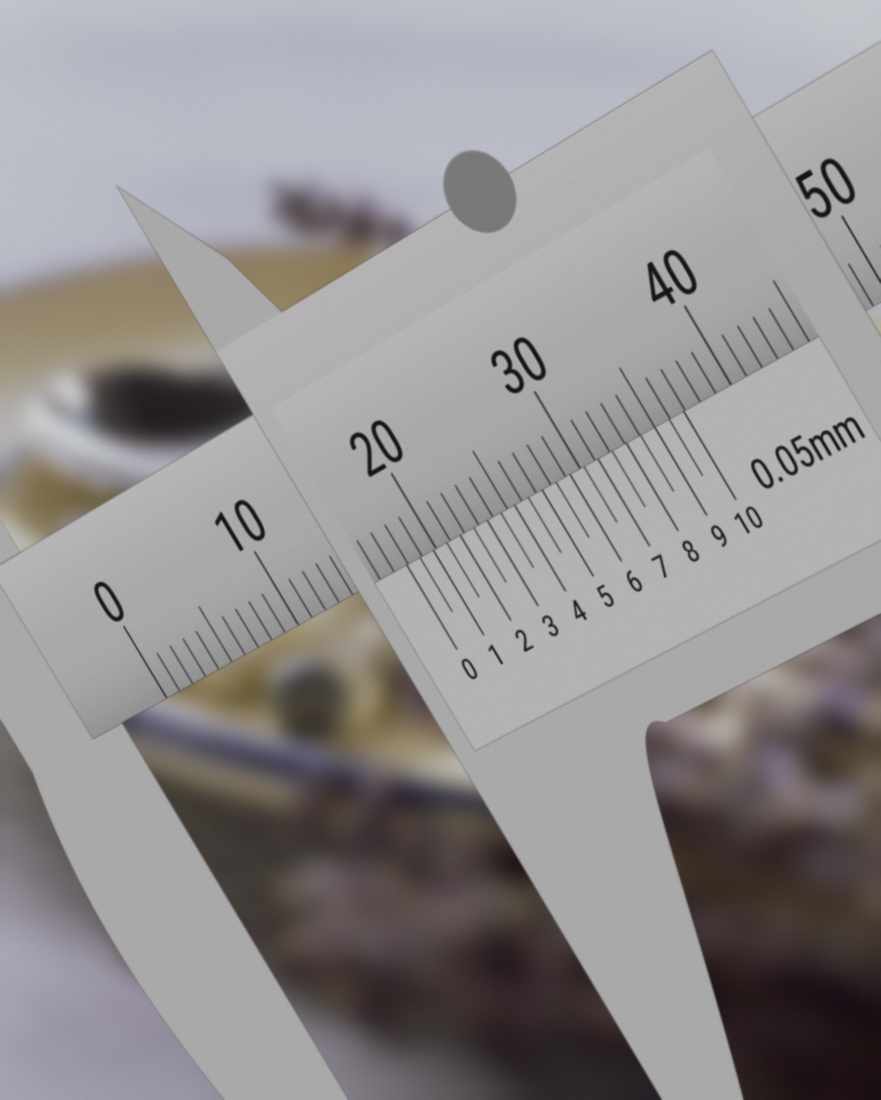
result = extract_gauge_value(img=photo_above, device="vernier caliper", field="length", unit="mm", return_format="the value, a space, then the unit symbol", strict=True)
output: 17.9 mm
